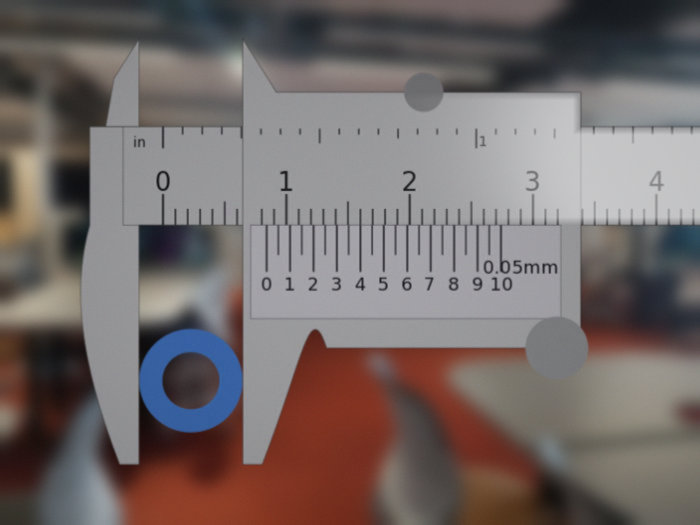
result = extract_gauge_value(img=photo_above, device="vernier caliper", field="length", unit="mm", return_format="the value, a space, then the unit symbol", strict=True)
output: 8.4 mm
